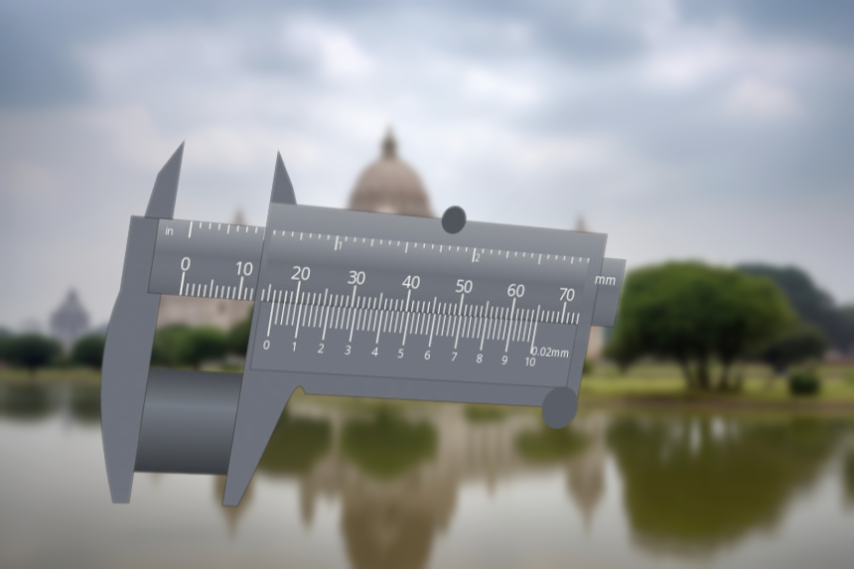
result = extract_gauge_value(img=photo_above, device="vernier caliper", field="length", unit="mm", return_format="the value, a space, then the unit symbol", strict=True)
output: 16.0 mm
